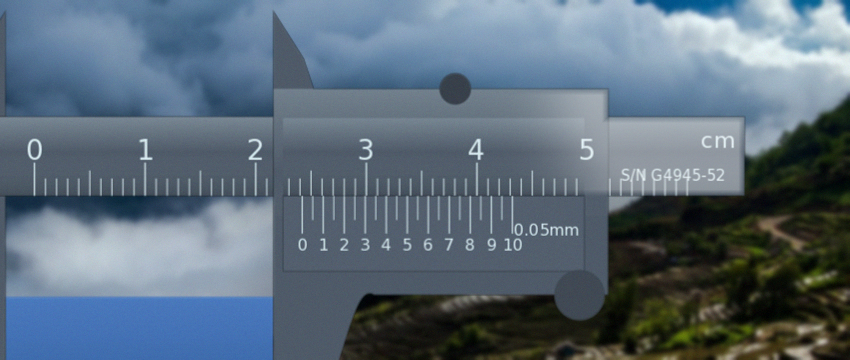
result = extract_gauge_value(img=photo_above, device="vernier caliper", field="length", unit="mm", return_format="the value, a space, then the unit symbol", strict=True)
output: 24.2 mm
